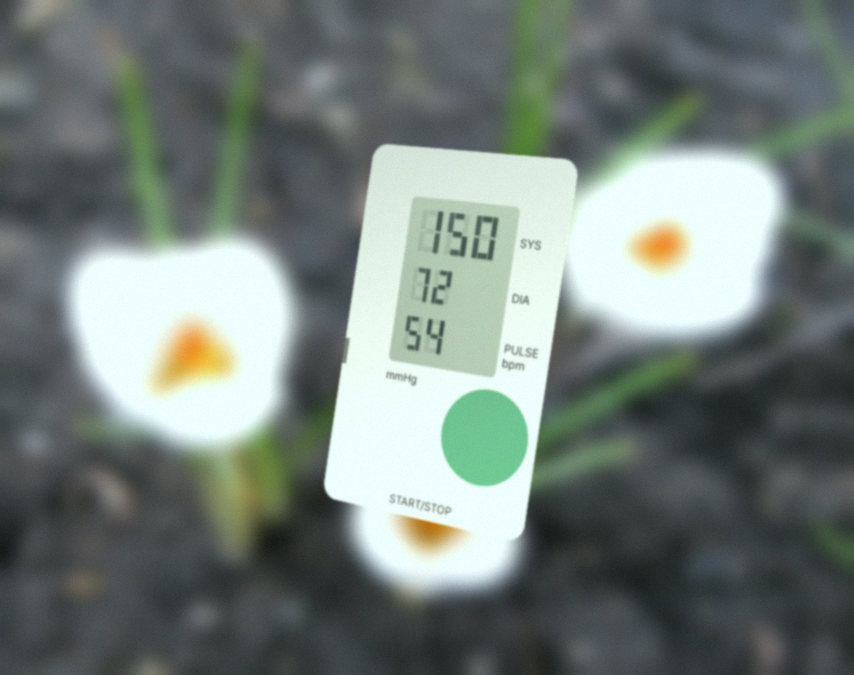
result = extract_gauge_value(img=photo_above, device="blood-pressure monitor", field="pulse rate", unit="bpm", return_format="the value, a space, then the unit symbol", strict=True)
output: 54 bpm
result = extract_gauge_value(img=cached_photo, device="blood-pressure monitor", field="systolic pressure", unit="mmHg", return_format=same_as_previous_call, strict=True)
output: 150 mmHg
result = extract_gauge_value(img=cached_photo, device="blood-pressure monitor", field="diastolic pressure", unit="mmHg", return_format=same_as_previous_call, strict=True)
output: 72 mmHg
